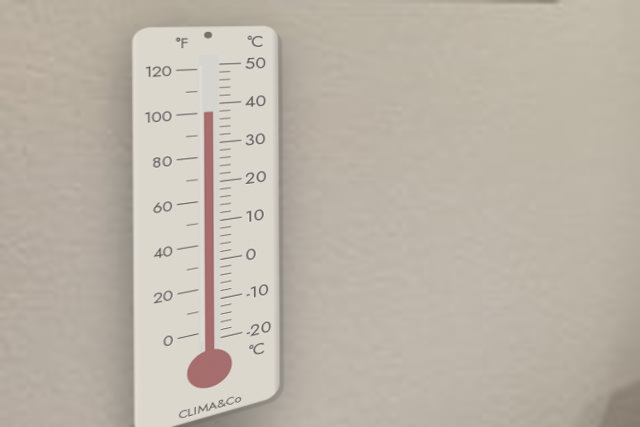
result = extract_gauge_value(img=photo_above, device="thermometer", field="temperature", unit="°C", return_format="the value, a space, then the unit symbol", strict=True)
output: 38 °C
